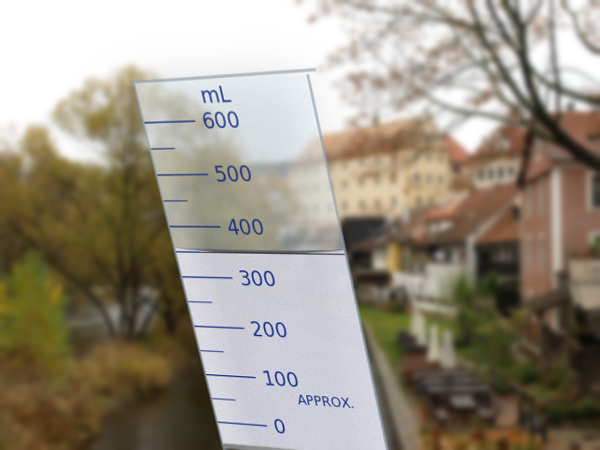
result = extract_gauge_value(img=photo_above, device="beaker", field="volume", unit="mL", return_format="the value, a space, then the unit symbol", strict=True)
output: 350 mL
